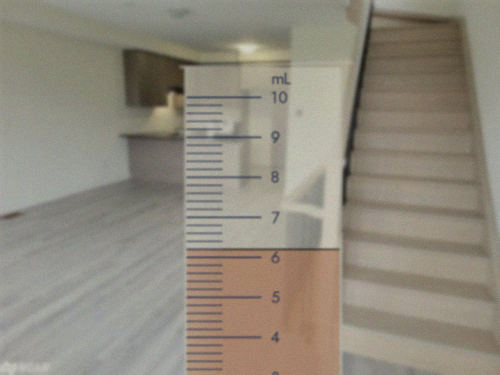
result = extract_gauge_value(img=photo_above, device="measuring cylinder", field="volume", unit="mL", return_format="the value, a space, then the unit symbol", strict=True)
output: 6.2 mL
